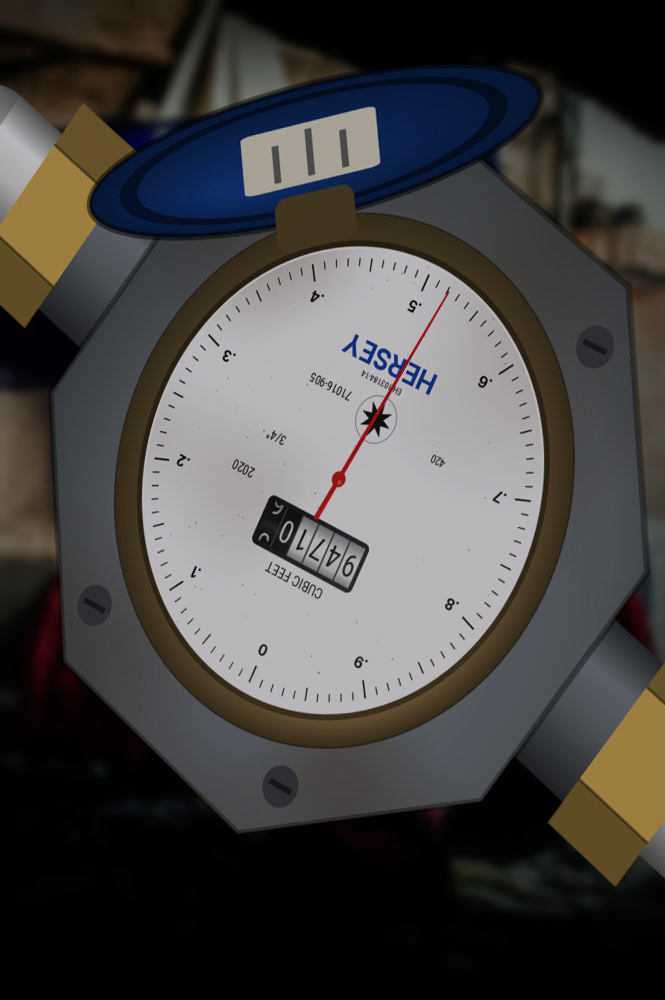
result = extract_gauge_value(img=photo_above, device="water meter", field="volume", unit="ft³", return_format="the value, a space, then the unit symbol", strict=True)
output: 947105.52 ft³
